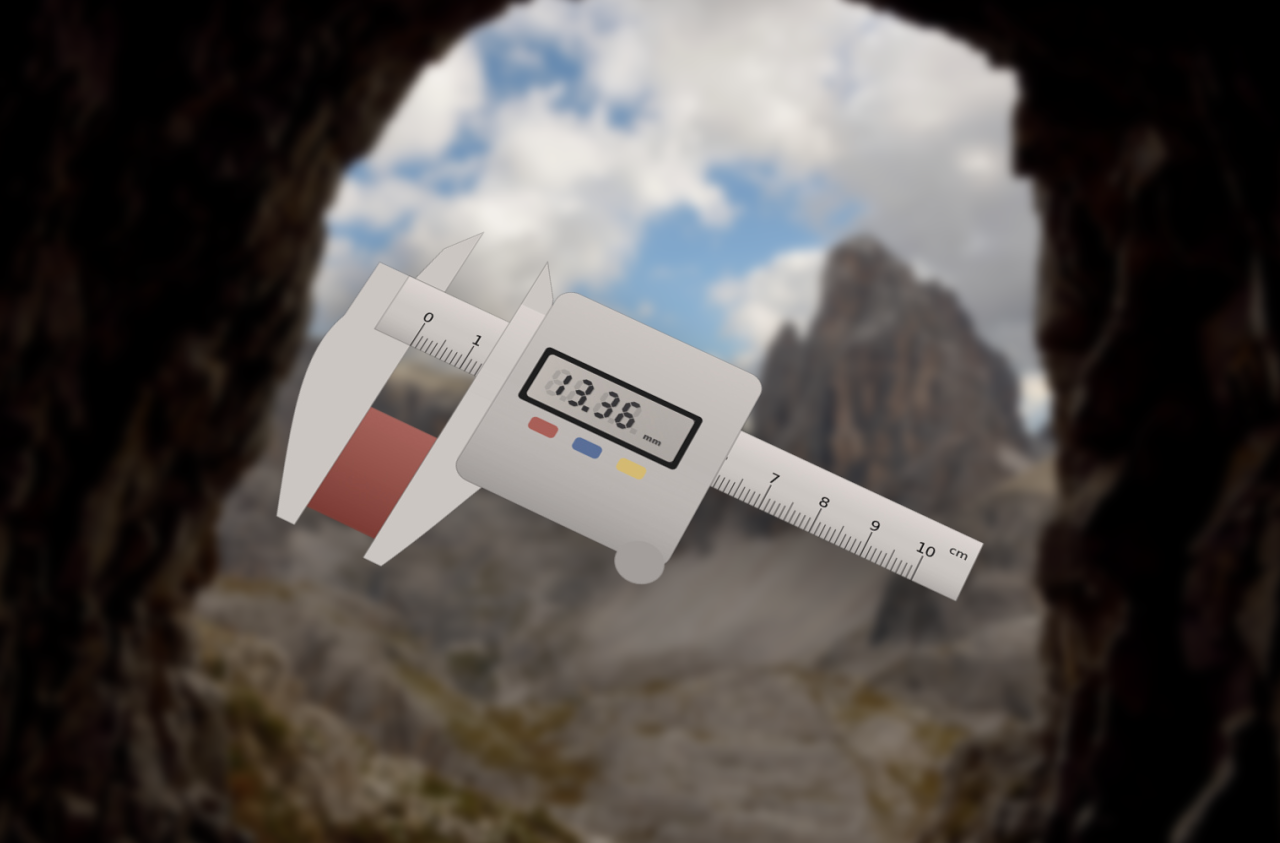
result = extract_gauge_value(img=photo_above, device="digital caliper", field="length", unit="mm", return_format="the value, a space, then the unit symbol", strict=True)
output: 13.36 mm
